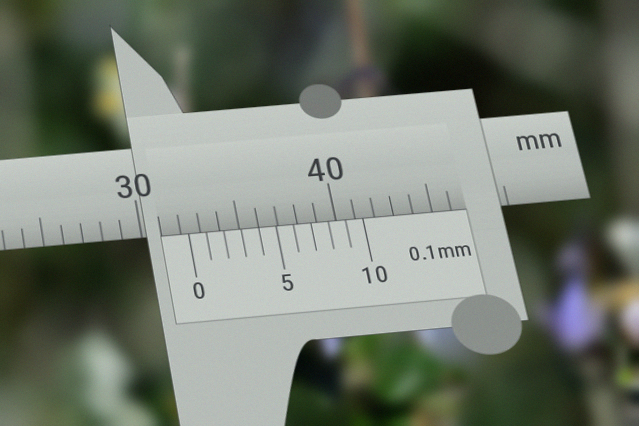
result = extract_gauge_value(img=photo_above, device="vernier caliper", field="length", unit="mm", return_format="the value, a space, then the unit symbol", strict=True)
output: 32.4 mm
